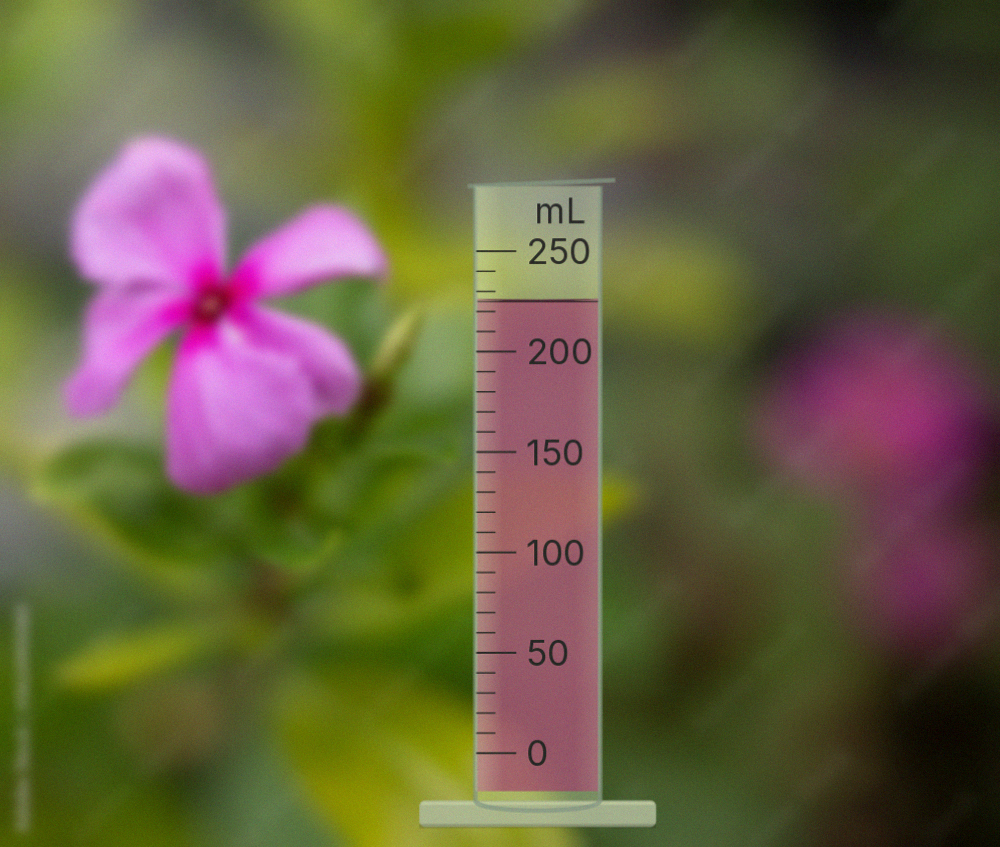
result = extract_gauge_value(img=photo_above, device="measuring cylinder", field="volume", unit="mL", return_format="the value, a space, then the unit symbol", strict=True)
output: 225 mL
